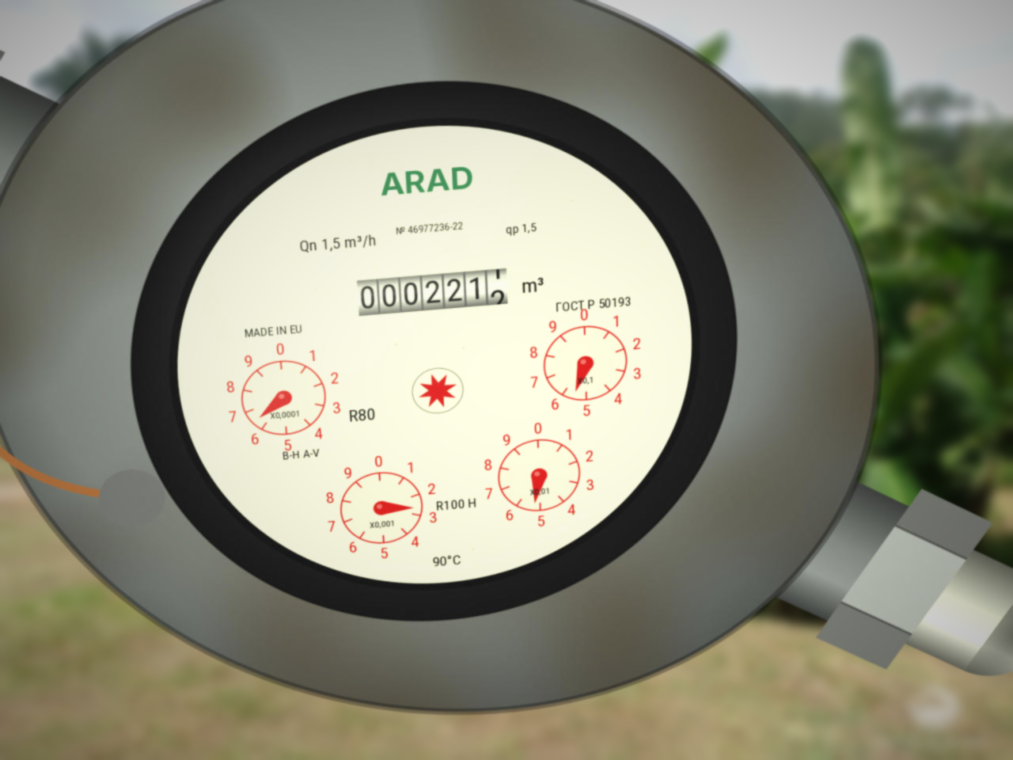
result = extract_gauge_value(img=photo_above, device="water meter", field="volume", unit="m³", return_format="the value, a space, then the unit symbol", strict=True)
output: 2211.5526 m³
